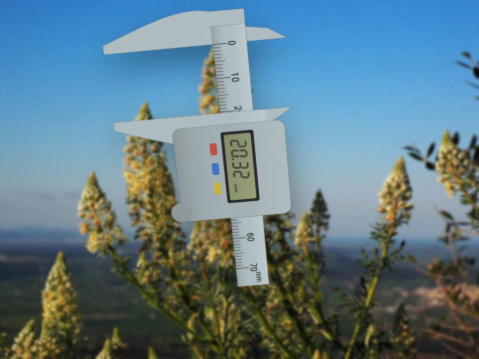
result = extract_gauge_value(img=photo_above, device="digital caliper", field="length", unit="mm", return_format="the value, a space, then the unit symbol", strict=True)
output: 20.32 mm
